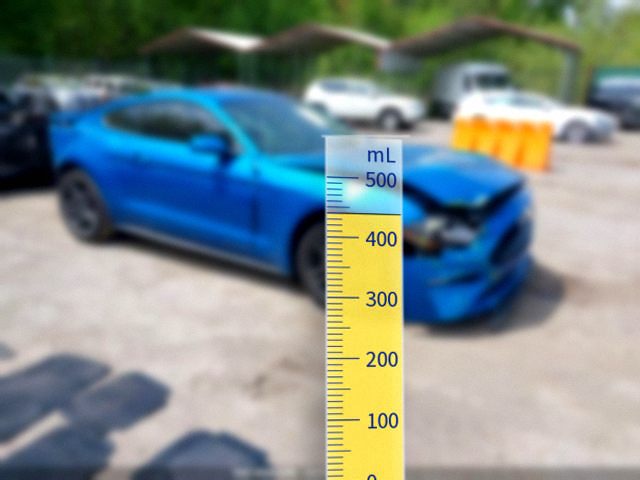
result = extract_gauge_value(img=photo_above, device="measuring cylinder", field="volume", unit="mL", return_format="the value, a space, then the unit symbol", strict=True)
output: 440 mL
